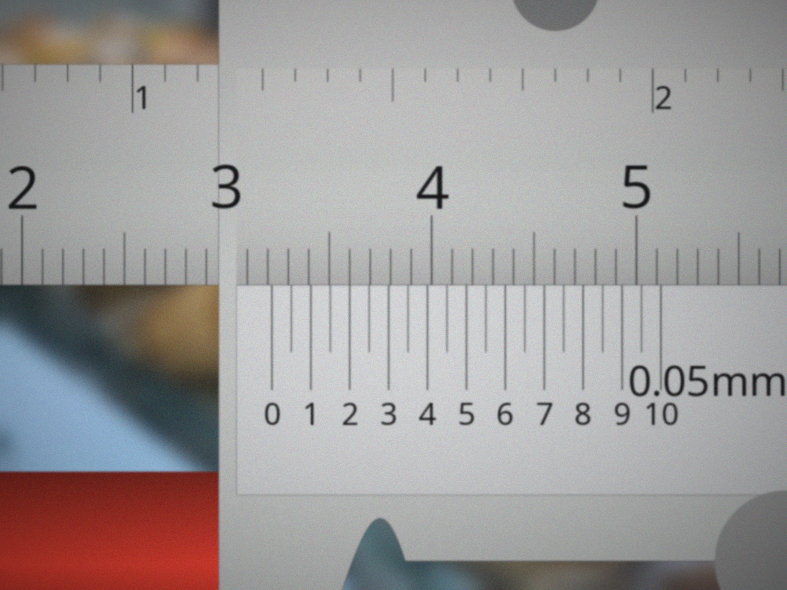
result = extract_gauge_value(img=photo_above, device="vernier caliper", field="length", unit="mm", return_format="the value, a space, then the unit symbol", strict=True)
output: 32.2 mm
